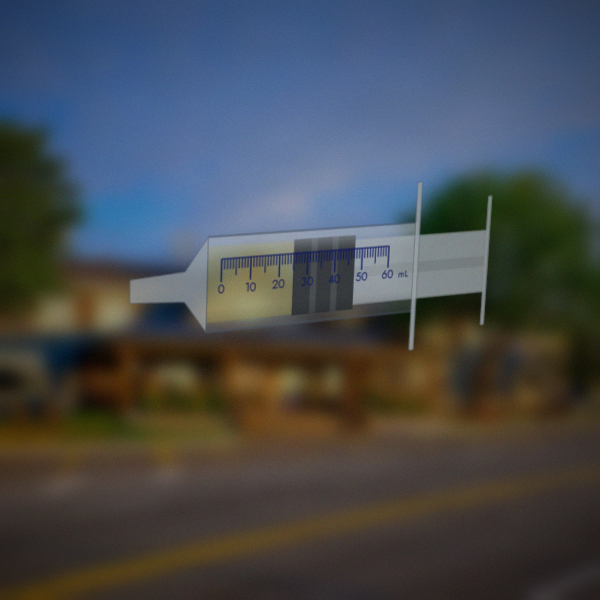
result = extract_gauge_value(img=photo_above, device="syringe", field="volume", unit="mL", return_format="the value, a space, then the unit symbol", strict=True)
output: 25 mL
